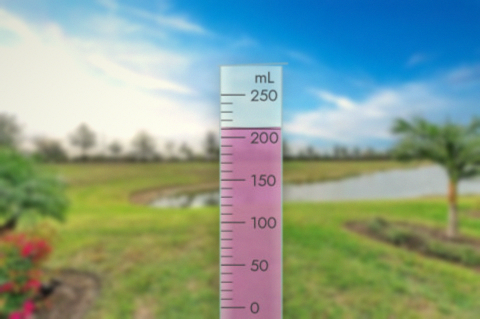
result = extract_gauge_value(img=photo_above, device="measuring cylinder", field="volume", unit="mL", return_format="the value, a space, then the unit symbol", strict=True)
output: 210 mL
